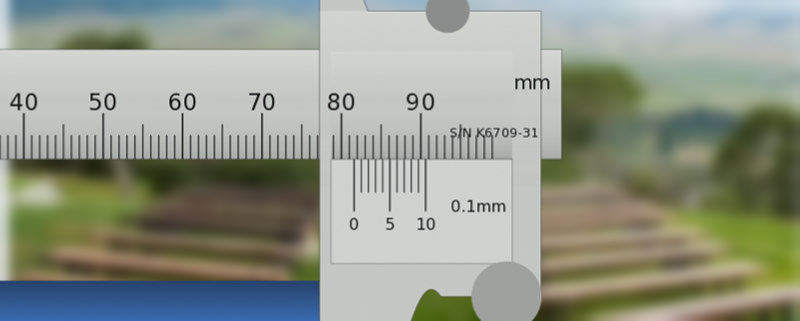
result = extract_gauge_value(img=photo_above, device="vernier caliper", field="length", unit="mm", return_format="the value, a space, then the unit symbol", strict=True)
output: 81.6 mm
